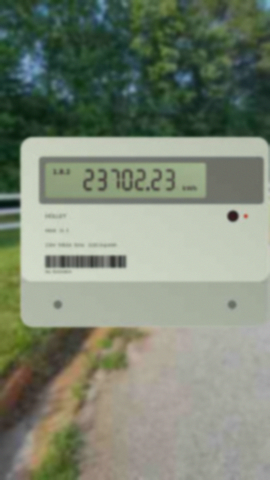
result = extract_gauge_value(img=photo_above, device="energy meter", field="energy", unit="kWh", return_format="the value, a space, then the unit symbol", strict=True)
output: 23702.23 kWh
